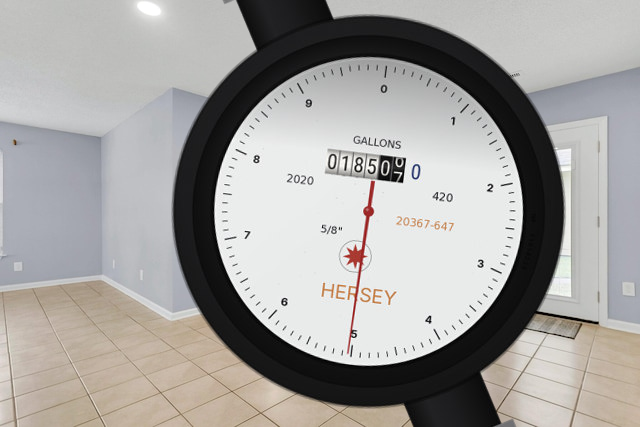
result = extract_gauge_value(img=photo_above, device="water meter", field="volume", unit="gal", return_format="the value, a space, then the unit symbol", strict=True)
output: 185065.0 gal
